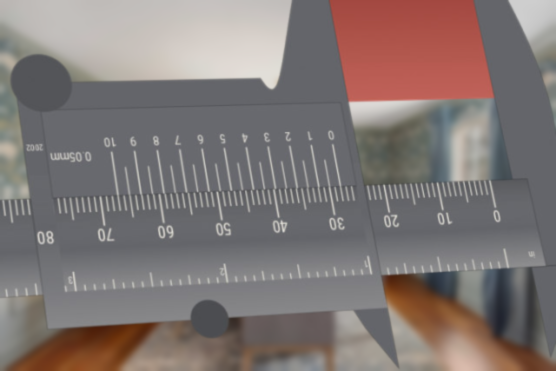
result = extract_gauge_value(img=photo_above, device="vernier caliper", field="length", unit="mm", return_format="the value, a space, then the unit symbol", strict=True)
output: 28.0 mm
